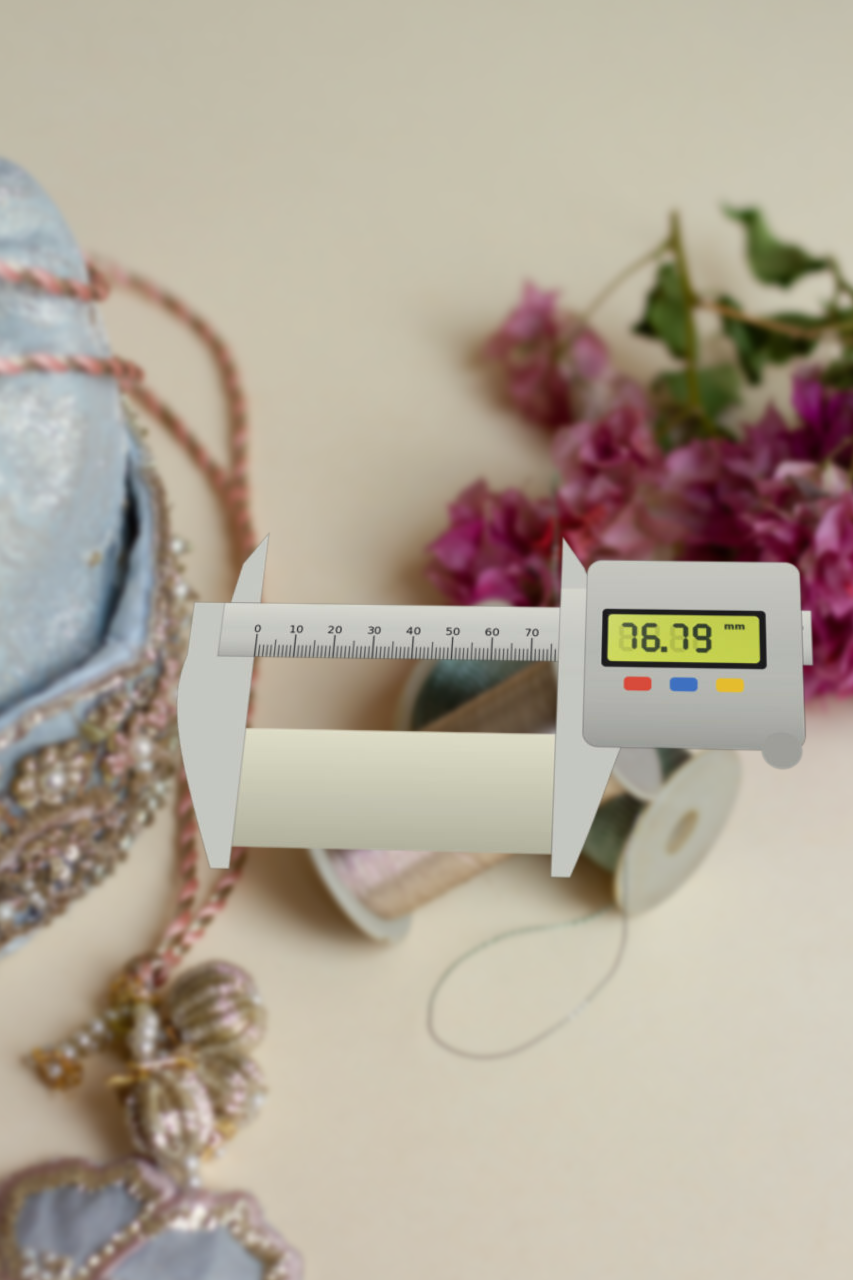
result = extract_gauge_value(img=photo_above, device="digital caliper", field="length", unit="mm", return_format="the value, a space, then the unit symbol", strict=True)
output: 76.79 mm
